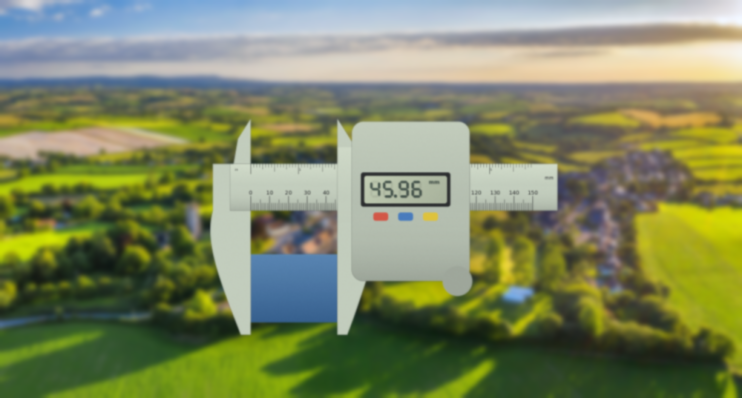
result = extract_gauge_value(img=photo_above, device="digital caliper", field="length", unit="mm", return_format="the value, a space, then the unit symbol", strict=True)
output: 45.96 mm
